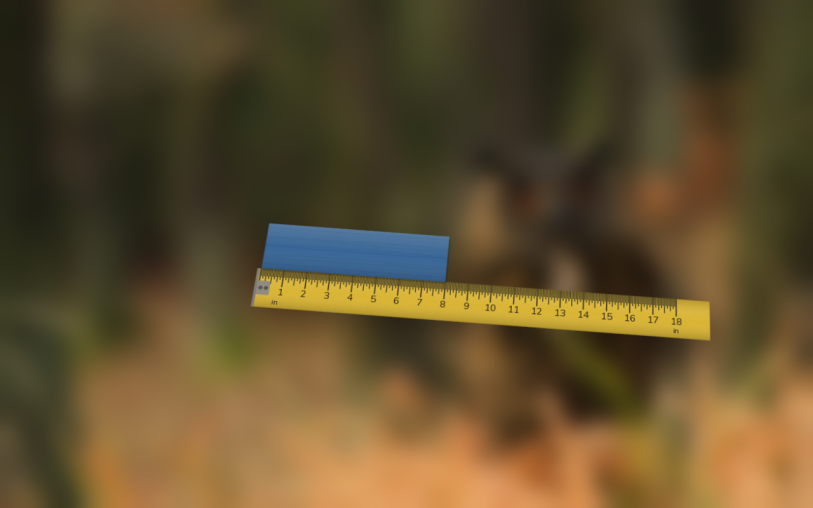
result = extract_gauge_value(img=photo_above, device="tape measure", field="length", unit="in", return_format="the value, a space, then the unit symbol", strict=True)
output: 8 in
